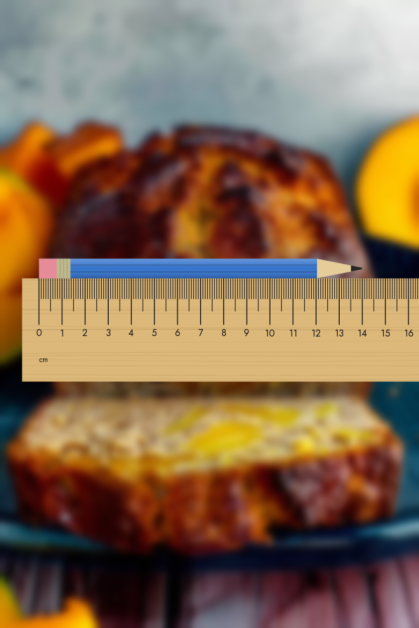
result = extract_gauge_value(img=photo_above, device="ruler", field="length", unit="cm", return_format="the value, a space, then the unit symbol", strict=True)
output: 14 cm
